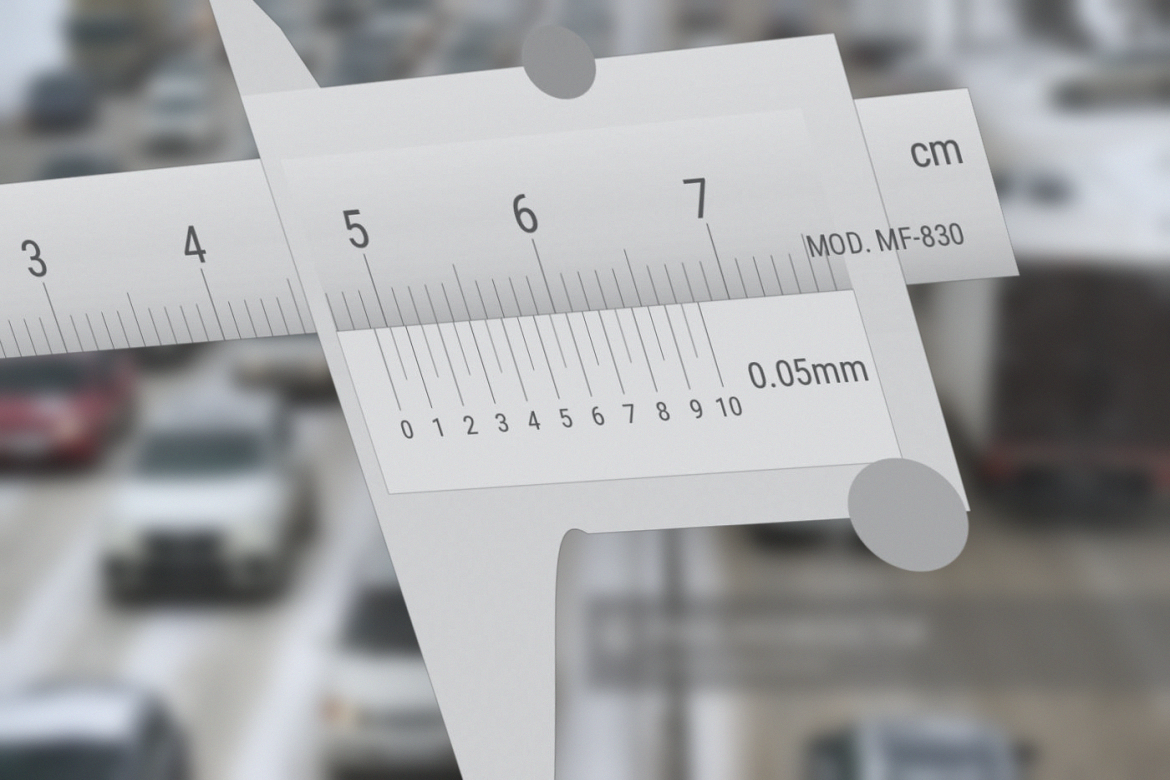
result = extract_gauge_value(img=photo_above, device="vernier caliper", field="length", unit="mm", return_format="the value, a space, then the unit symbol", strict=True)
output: 49.2 mm
